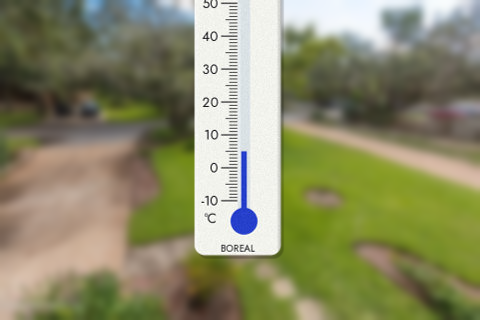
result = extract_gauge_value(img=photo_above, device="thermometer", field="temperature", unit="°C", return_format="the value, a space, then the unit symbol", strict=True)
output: 5 °C
